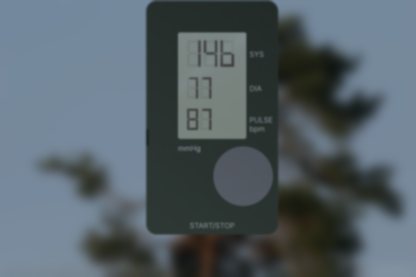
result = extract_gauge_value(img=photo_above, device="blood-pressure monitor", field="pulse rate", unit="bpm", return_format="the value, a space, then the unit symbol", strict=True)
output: 87 bpm
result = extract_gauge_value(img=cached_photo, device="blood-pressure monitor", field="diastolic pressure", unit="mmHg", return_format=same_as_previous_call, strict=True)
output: 77 mmHg
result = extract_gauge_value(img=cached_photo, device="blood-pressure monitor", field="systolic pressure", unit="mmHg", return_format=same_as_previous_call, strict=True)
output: 146 mmHg
